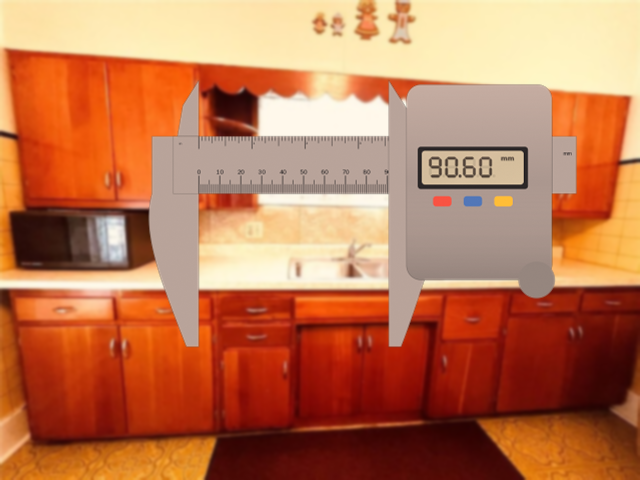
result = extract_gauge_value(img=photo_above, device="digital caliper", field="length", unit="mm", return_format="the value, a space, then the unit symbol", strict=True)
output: 90.60 mm
